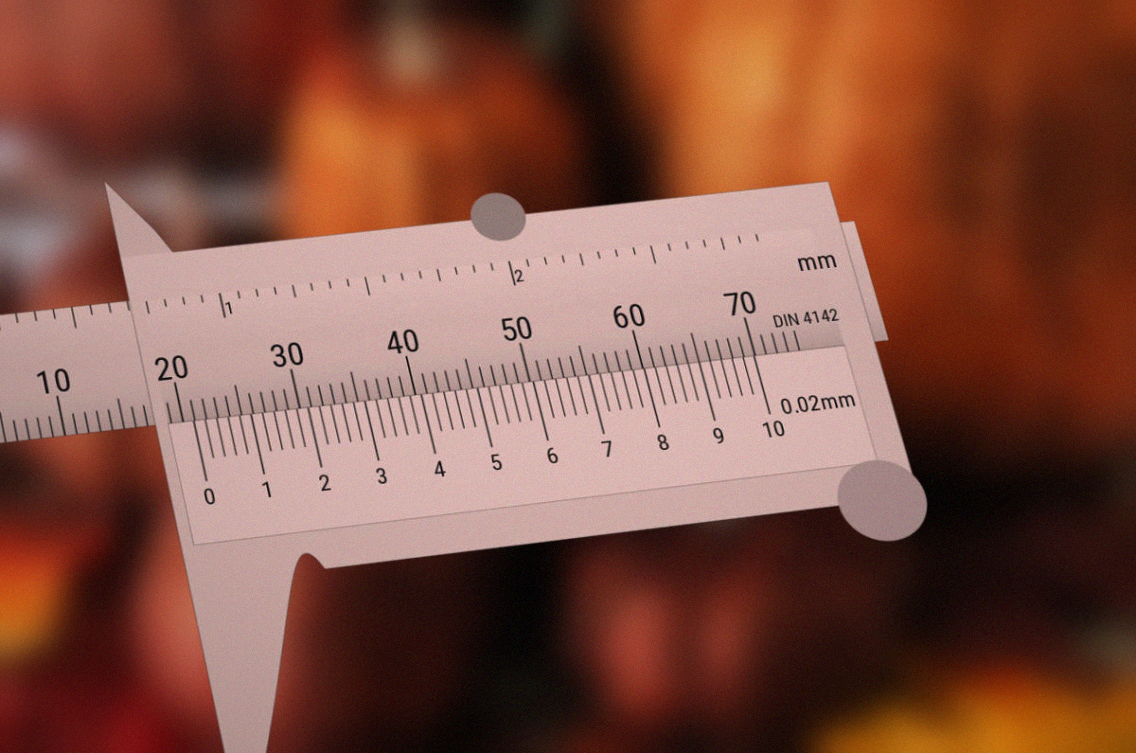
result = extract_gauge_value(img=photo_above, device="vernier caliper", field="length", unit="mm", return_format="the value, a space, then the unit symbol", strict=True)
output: 20.9 mm
